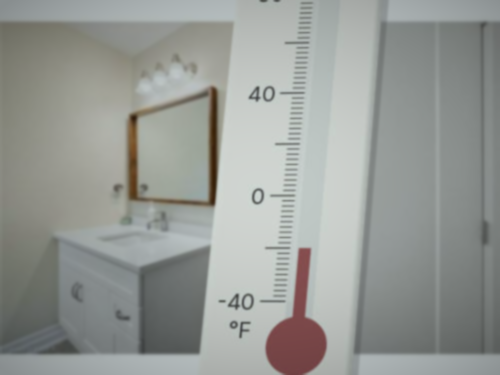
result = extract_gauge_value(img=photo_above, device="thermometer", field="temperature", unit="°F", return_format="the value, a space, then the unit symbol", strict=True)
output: -20 °F
